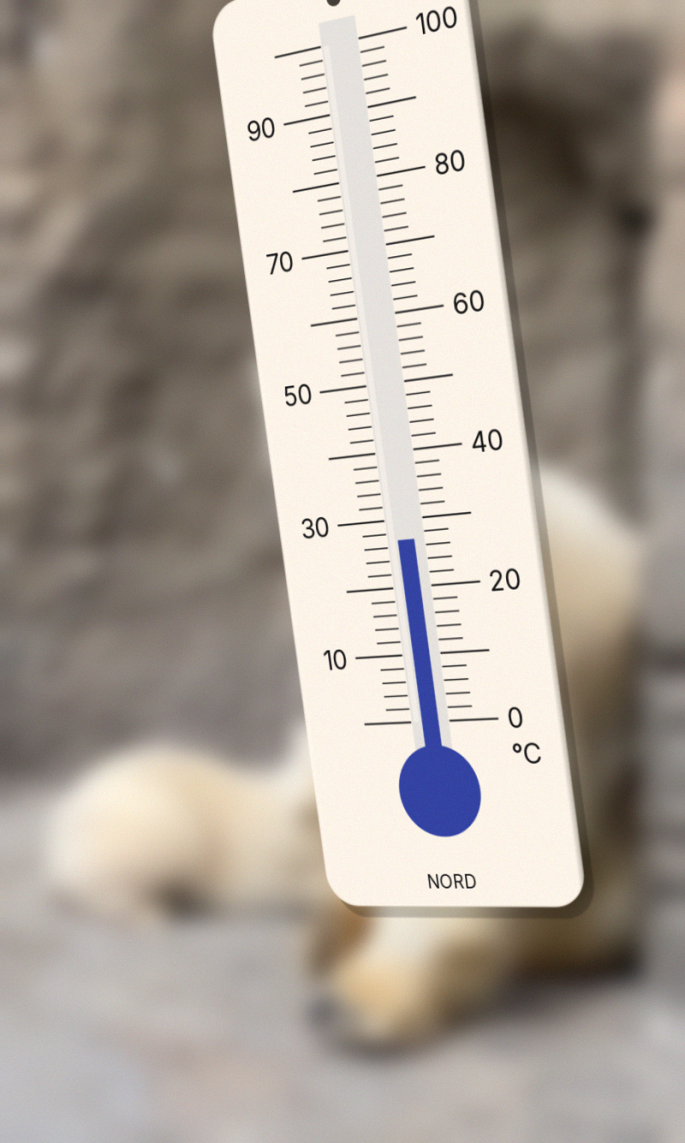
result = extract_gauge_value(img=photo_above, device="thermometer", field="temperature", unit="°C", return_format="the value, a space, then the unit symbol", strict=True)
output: 27 °C
